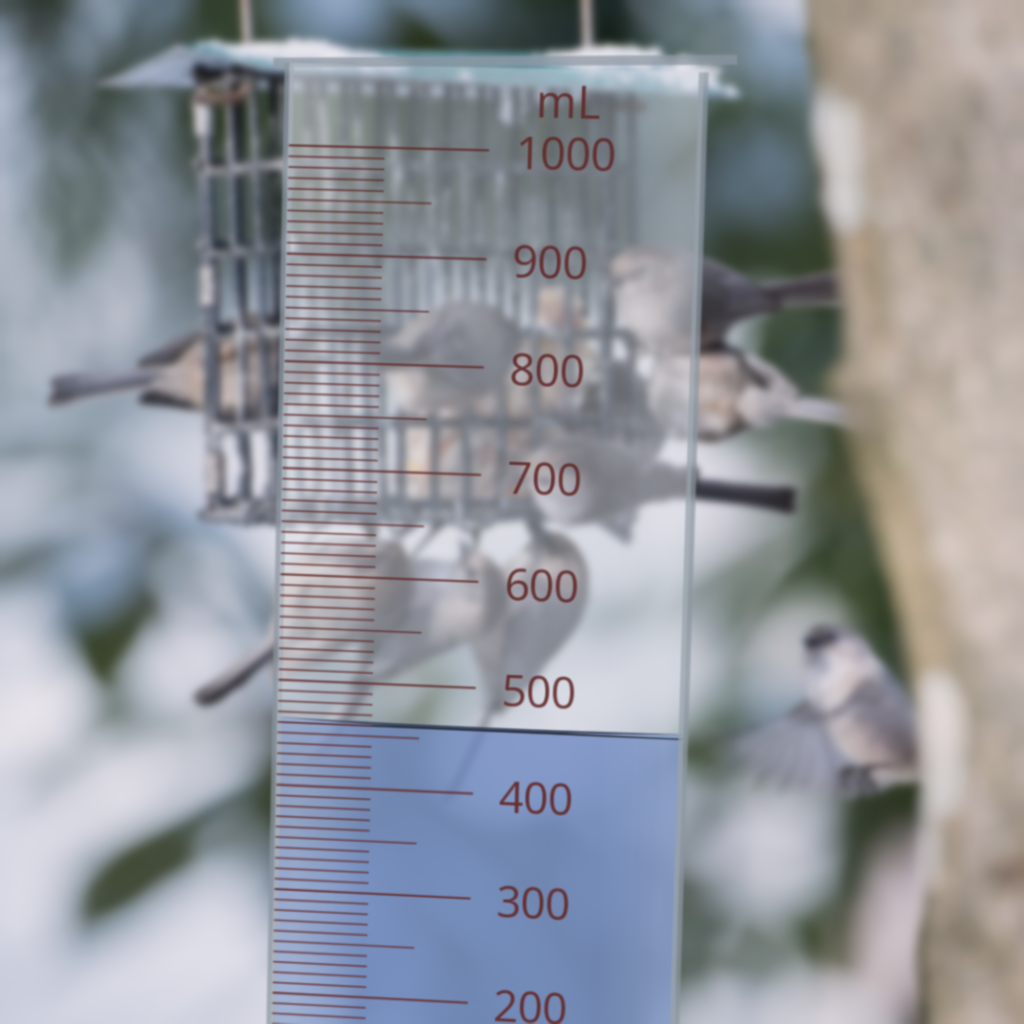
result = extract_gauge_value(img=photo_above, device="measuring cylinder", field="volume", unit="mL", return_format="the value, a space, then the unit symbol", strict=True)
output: 460 mL
